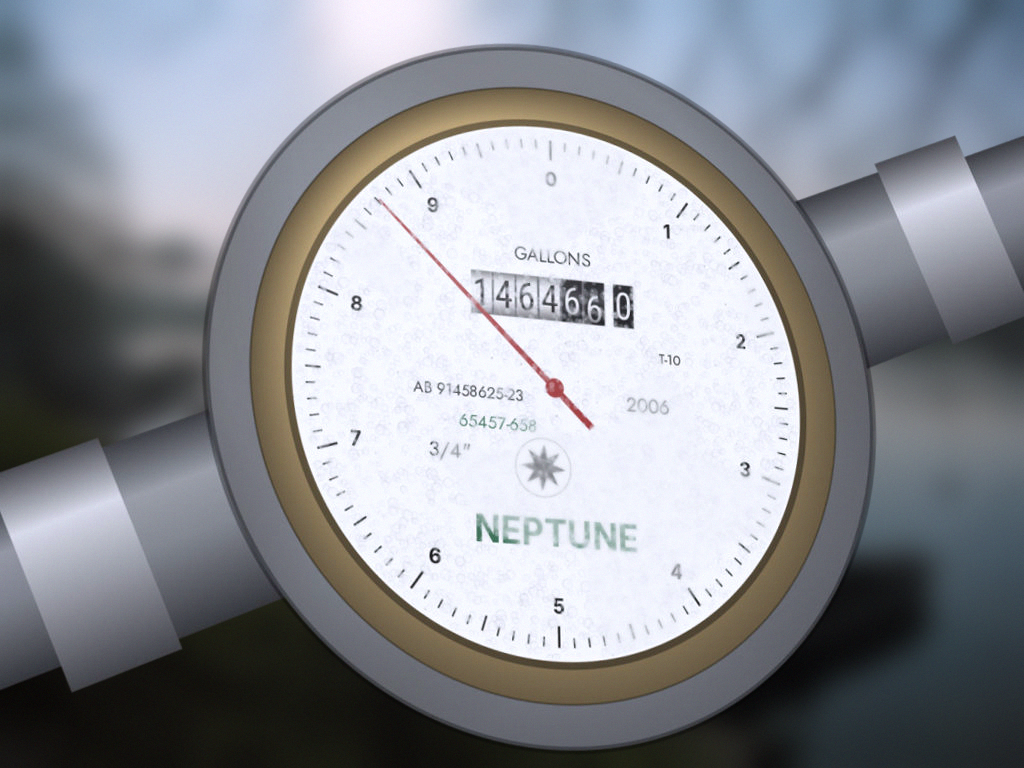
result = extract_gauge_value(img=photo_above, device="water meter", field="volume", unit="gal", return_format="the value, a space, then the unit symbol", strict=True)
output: 1464658.7 gal
